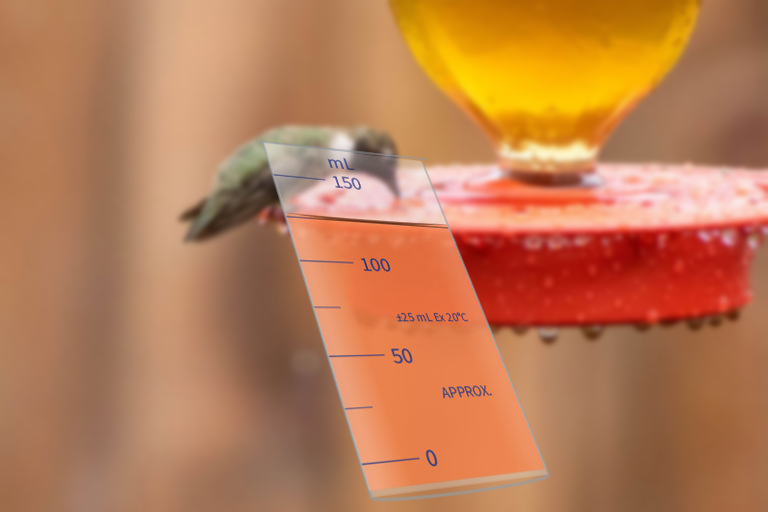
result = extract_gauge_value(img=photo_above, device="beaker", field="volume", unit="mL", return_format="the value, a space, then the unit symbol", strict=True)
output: 125 mL
